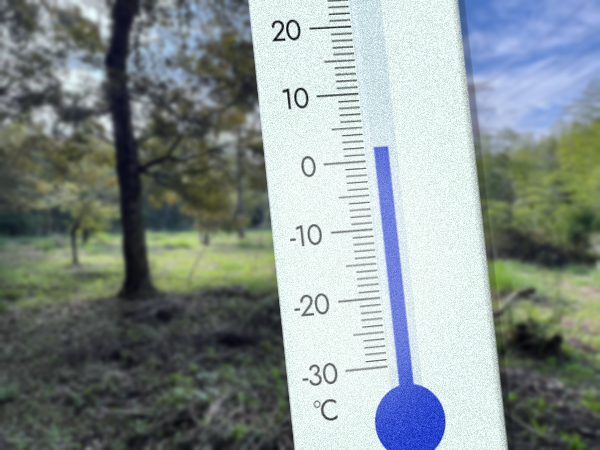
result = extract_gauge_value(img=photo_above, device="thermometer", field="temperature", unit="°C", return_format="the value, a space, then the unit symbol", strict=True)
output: 2 °C
